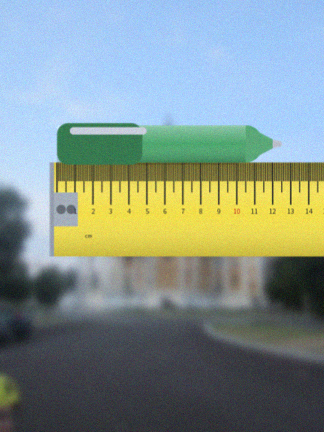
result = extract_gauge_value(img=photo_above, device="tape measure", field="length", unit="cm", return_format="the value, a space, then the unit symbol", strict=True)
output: 12.5 cm
